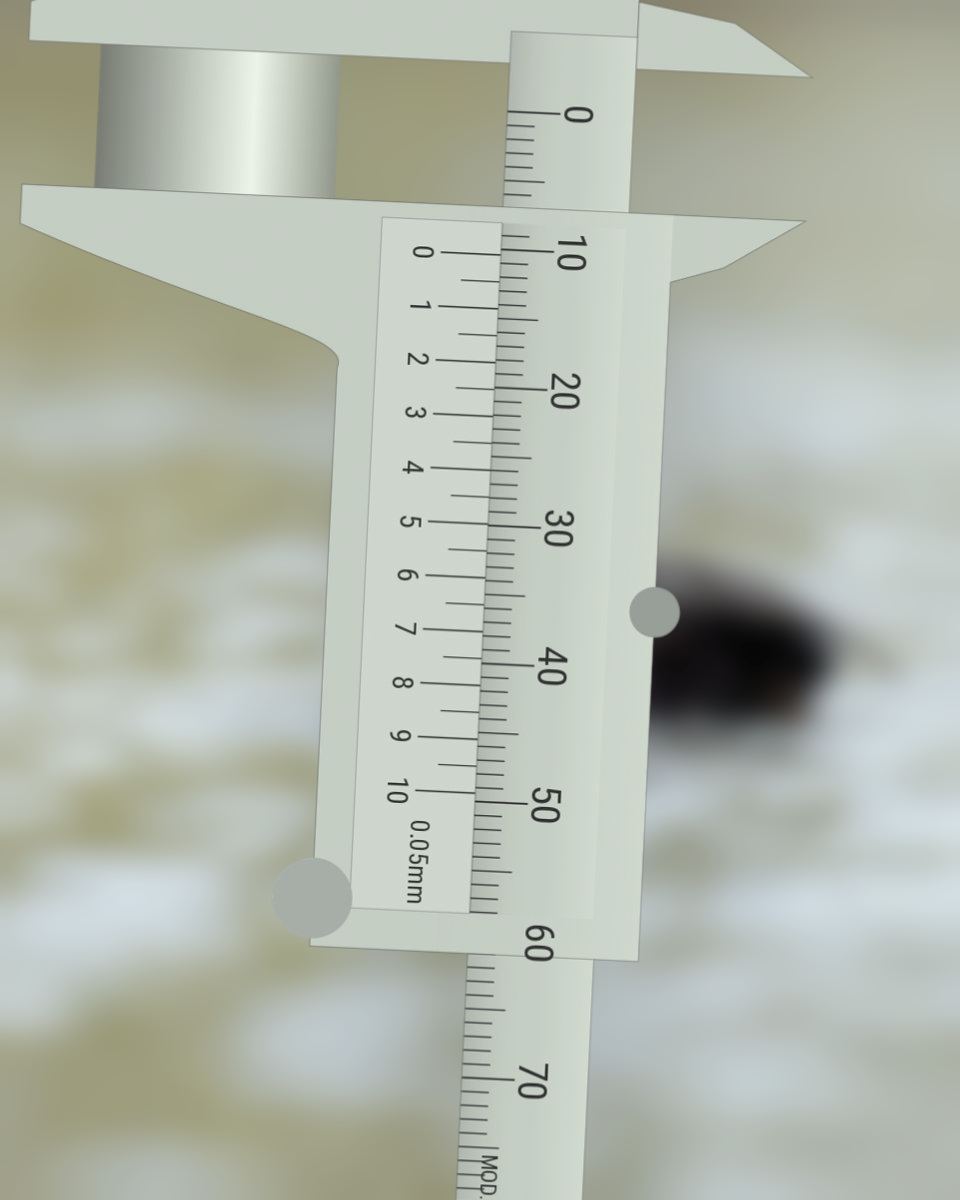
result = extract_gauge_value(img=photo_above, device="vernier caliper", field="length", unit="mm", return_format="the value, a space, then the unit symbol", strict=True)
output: 10.4 mm
